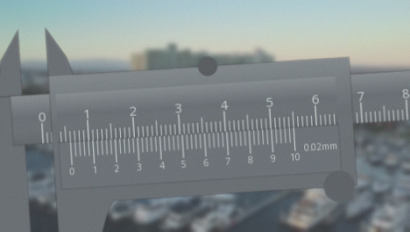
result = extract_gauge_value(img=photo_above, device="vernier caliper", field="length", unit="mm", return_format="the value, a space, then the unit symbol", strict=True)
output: 6.0 mm
